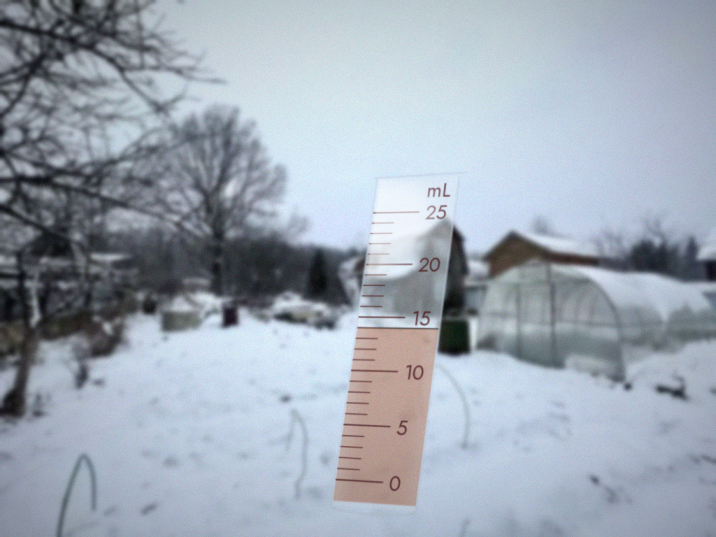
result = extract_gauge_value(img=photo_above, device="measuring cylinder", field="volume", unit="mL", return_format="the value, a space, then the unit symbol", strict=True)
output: 14 mL
